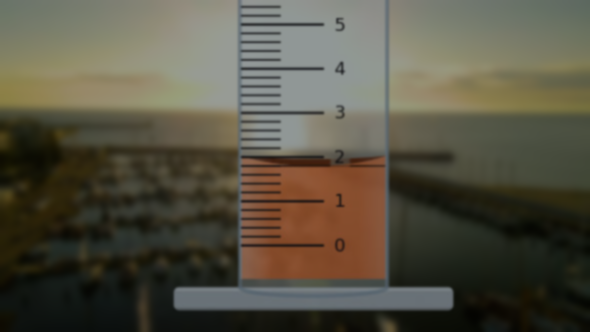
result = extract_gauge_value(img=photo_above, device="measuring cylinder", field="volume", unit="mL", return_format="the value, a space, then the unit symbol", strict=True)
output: 1.8 mL
